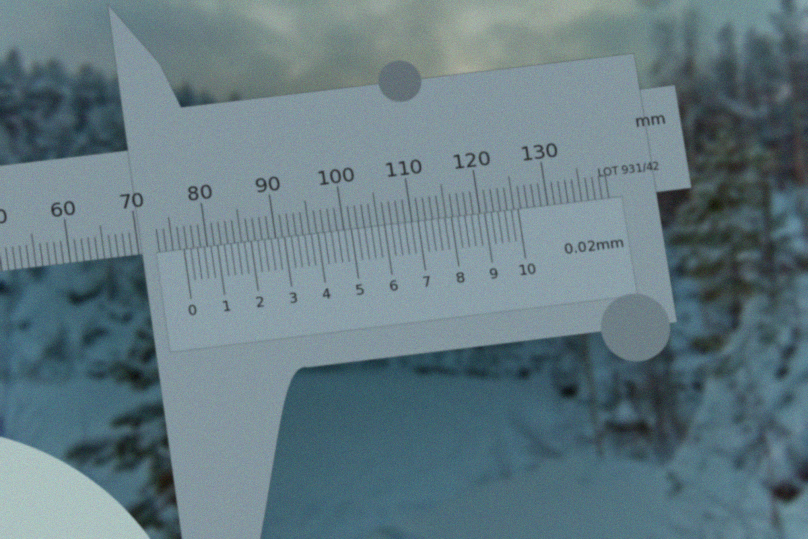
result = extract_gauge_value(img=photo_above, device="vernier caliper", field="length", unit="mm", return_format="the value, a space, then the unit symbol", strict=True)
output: 76.6 mm
